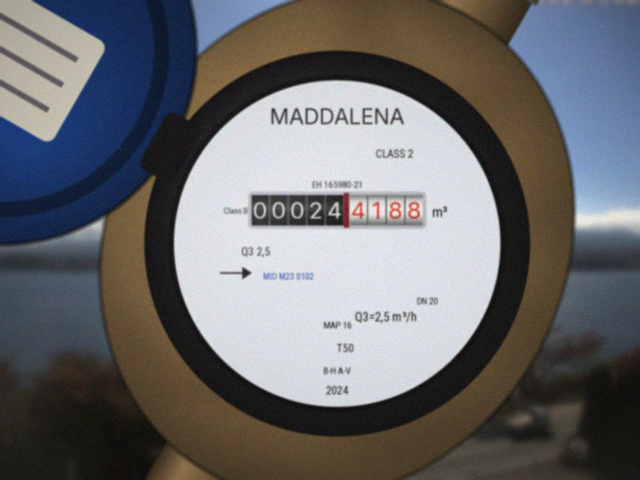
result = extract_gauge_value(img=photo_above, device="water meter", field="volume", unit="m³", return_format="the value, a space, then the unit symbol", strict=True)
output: 24.4188 m³
